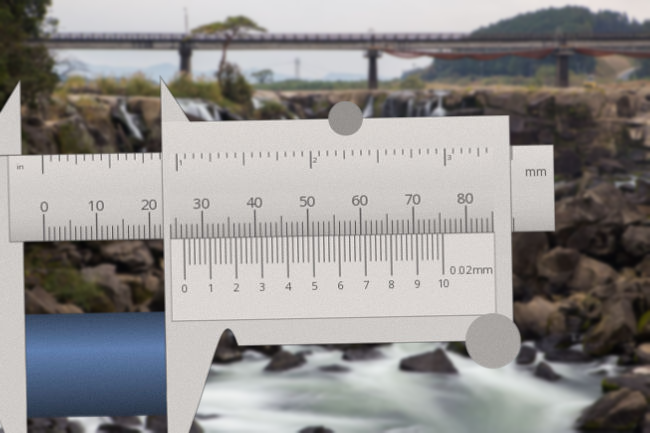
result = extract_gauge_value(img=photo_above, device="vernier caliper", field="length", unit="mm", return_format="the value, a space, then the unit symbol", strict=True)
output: 26.5 mm
